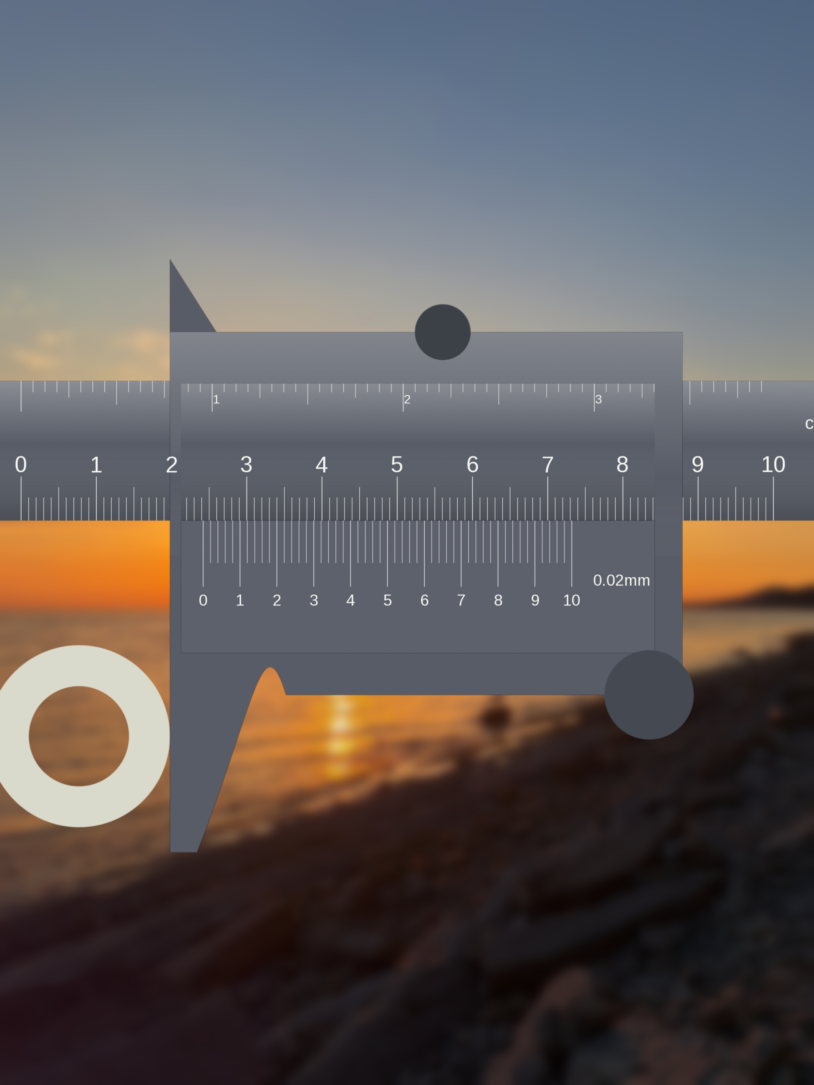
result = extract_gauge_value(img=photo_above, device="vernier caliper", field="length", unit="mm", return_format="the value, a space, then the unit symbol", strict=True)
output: 24.2 mm
